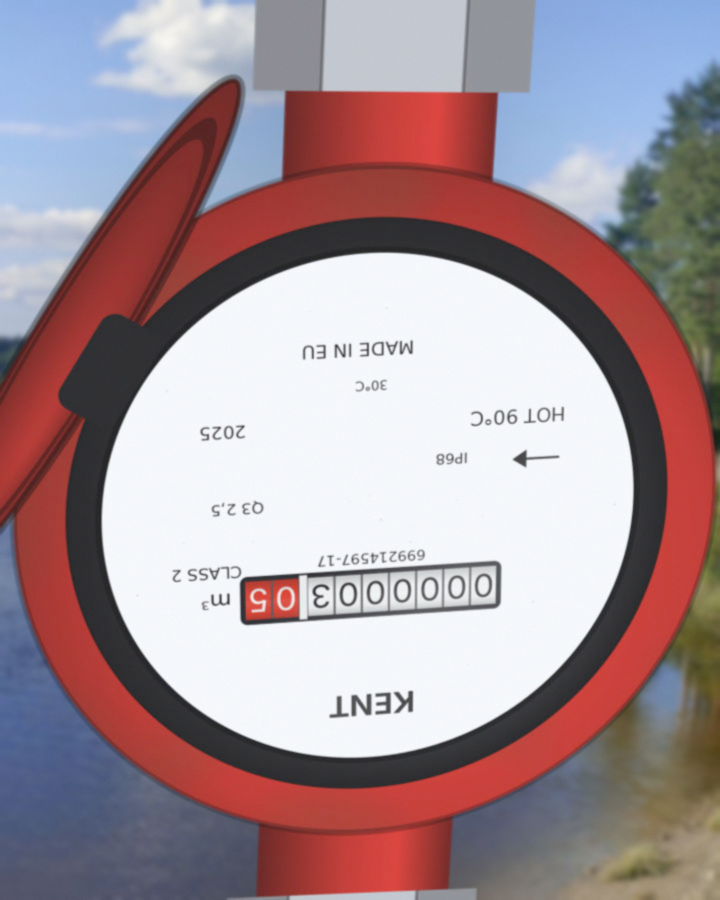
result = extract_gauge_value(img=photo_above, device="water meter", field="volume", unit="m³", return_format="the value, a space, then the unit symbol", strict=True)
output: 3.05 m³
